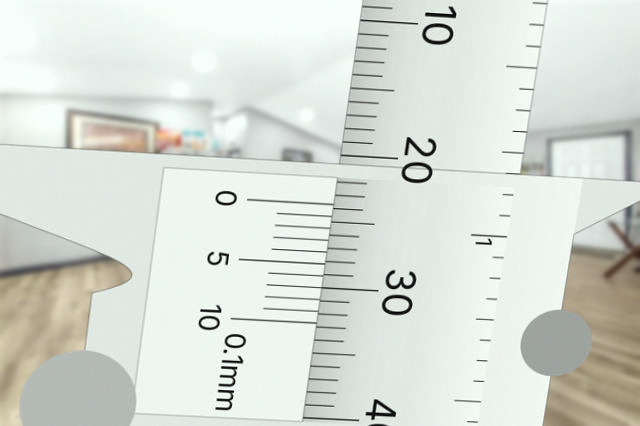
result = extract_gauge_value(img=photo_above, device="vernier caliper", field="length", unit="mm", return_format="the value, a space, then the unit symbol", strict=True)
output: 23.7 mm
